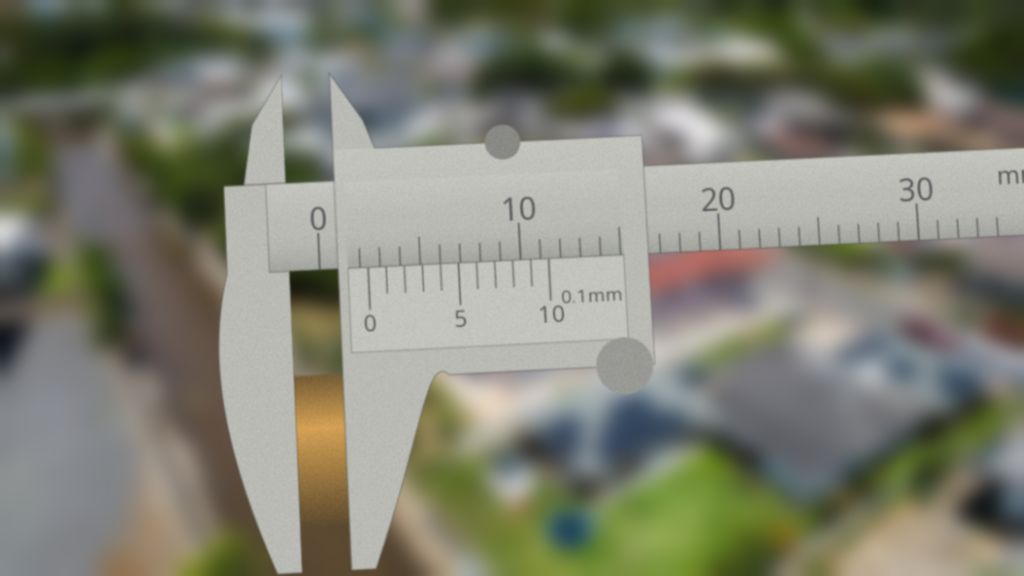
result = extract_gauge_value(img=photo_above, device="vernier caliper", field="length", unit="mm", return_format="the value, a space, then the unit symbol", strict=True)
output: 2.4 mm
